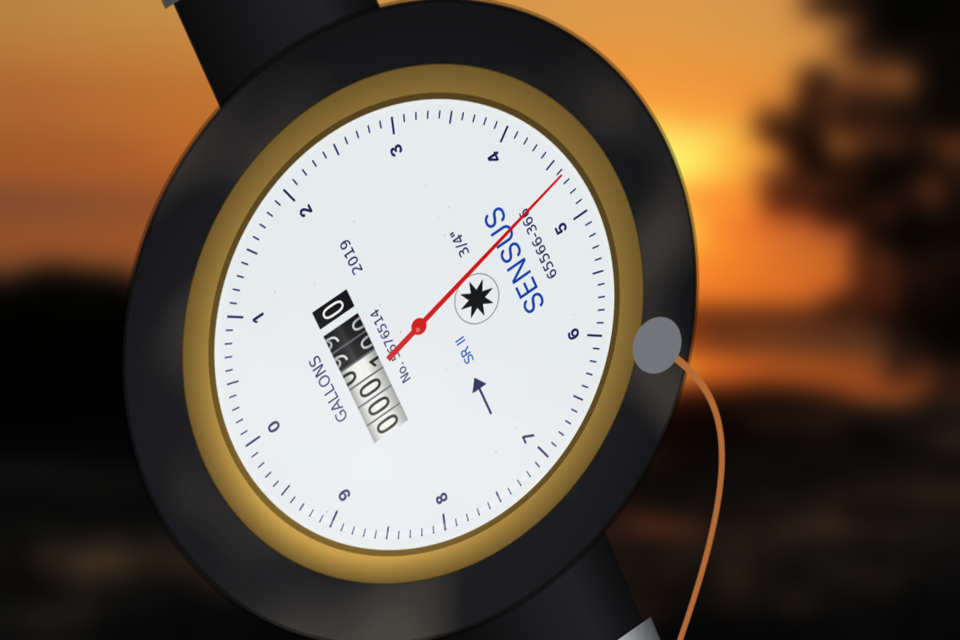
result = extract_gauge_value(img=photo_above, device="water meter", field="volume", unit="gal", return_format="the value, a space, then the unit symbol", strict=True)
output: 994.6 gal
